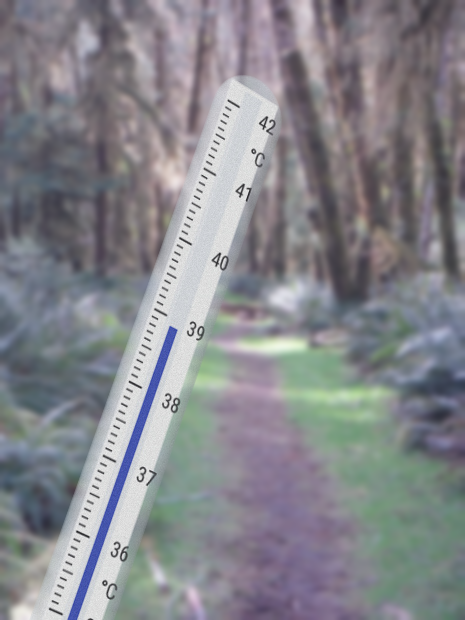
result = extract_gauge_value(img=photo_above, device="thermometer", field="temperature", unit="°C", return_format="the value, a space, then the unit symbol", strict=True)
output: 38.9 °C
